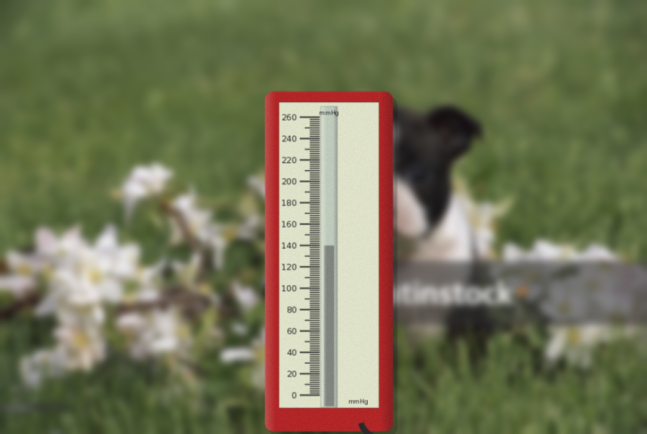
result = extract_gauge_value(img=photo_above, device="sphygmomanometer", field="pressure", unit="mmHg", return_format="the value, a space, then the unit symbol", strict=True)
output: 140 mmHg
